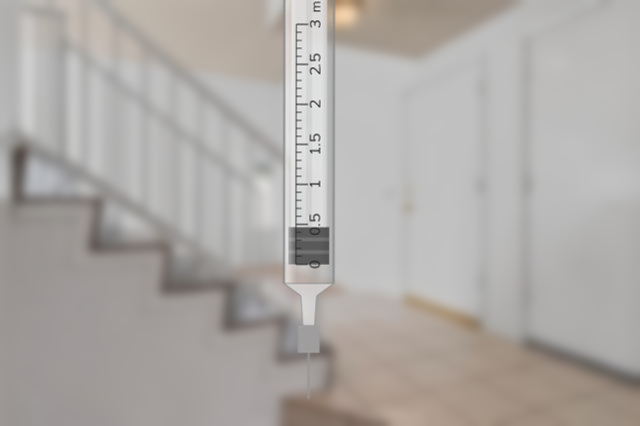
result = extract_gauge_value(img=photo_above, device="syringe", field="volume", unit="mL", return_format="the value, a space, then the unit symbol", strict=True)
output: 0 mL
